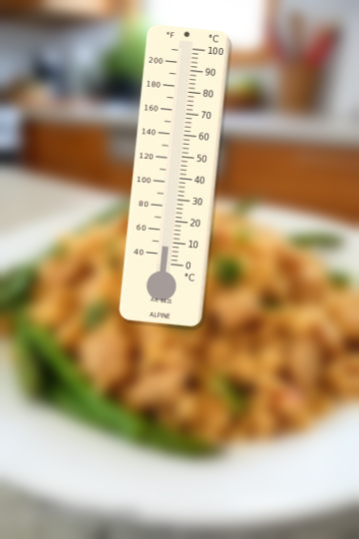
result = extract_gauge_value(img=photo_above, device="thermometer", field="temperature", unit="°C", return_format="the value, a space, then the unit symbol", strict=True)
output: 8 °C
